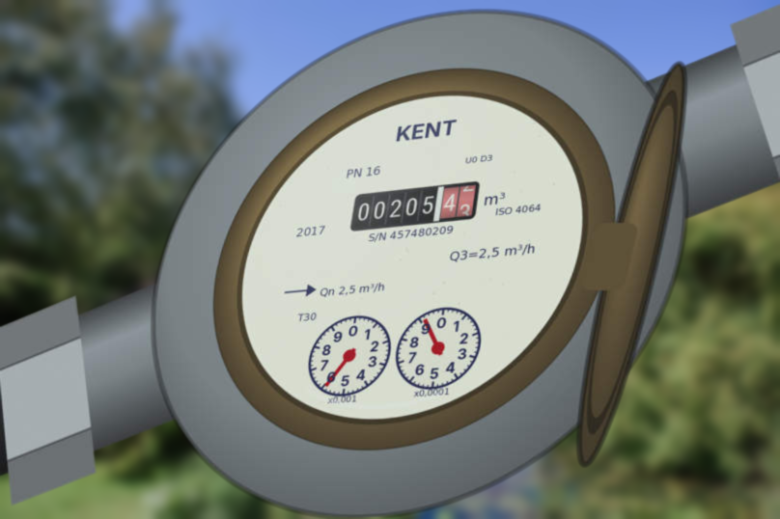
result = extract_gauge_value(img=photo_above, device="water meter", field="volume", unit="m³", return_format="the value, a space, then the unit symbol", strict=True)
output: 205.4259 m³
